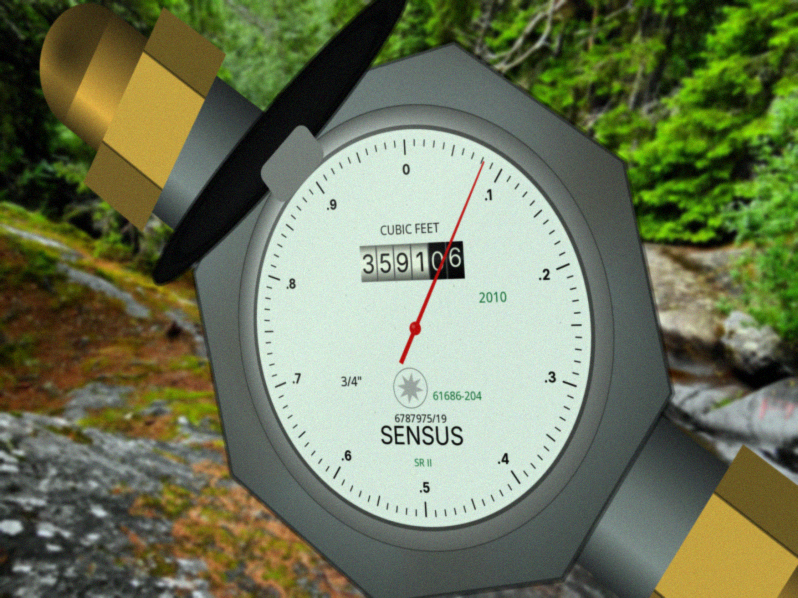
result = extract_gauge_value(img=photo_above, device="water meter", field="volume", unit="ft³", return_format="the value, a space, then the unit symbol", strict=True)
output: 359106.08 ft³
